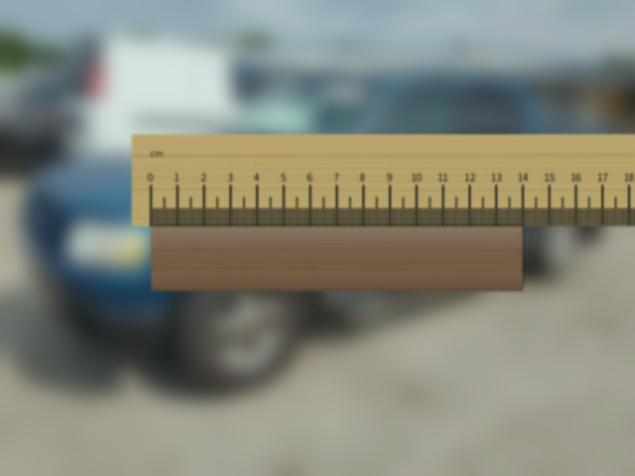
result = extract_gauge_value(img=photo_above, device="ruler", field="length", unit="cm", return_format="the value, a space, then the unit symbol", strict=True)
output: 14 cm
